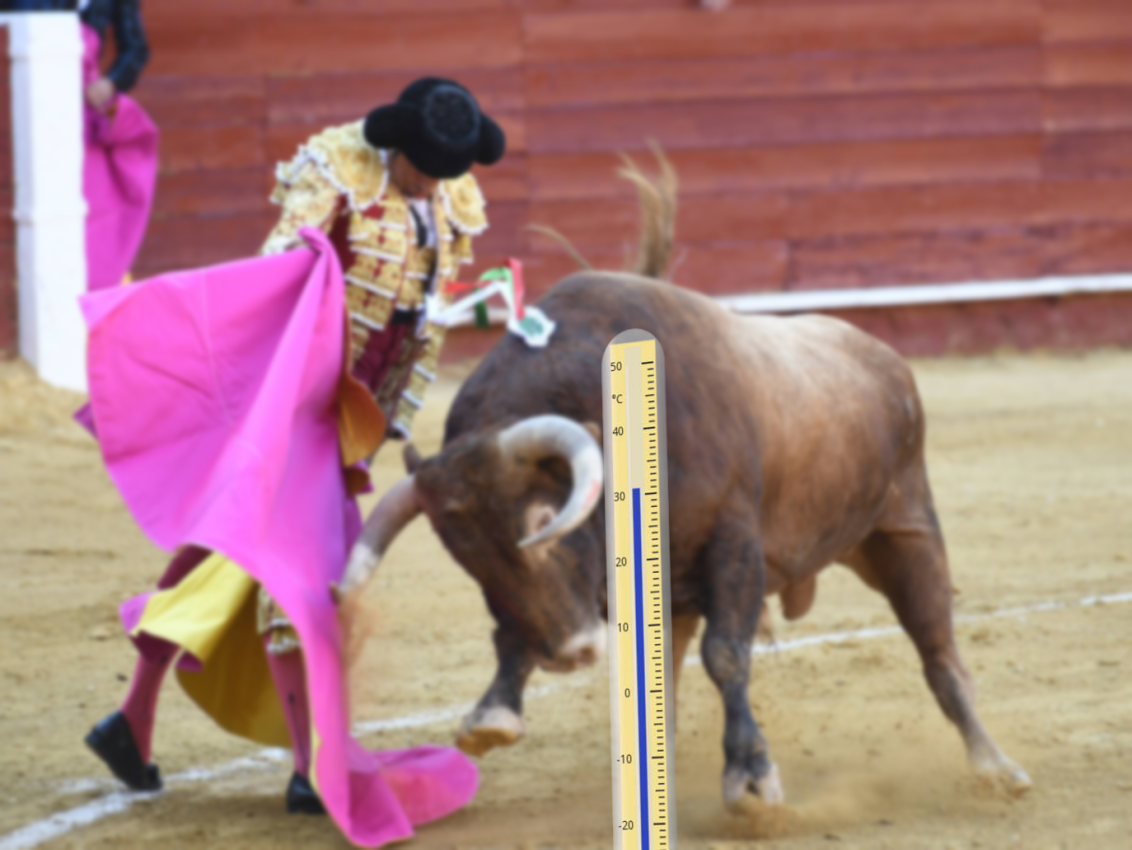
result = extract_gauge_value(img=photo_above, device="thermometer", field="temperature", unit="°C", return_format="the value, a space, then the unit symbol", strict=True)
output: 31 °C
